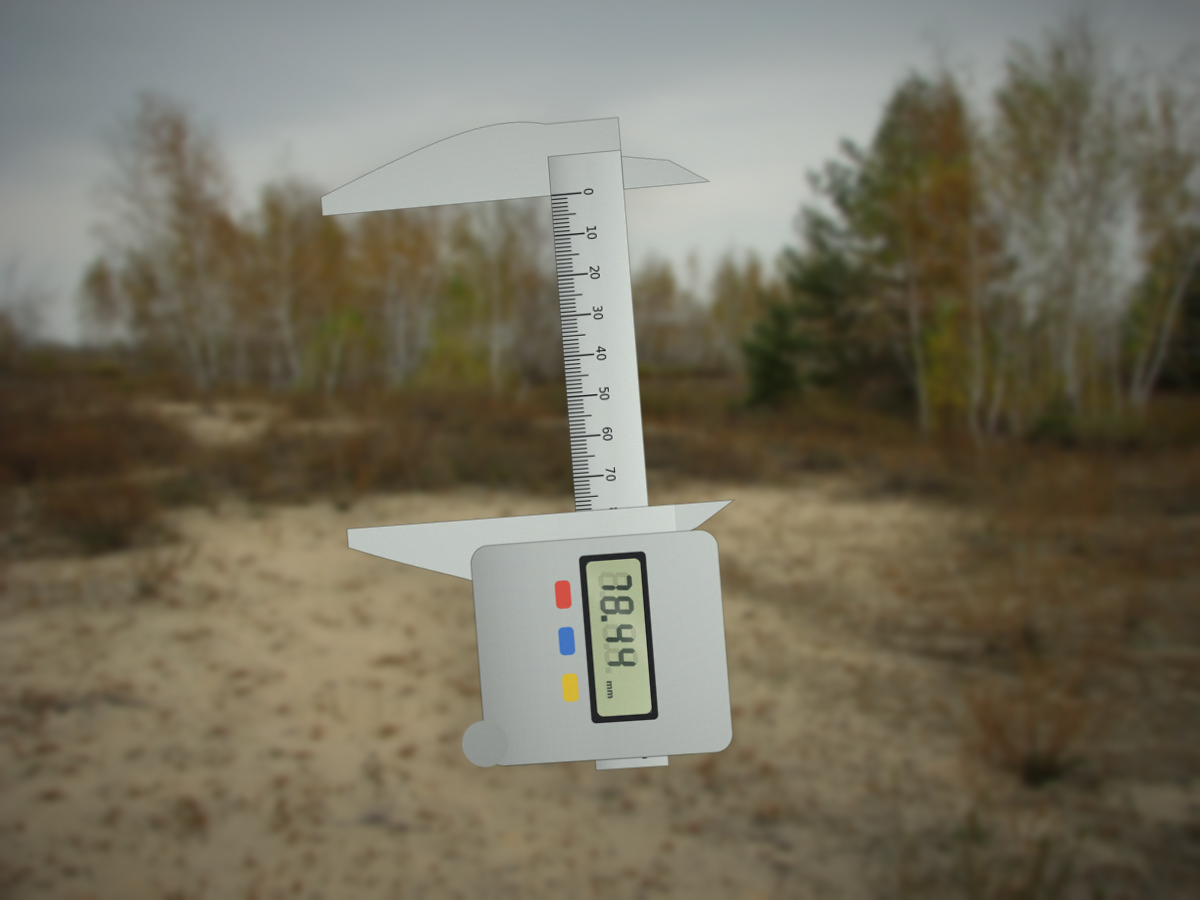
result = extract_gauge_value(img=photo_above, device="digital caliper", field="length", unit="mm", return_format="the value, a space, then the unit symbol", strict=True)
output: 78.44 mm
